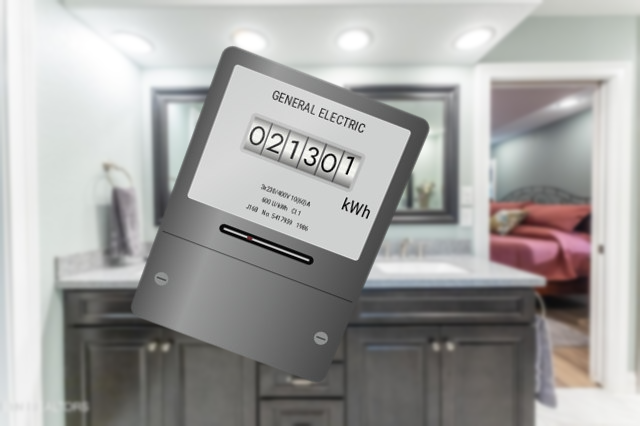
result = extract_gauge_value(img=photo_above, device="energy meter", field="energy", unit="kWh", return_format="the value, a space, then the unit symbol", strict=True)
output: 21301 kWh
